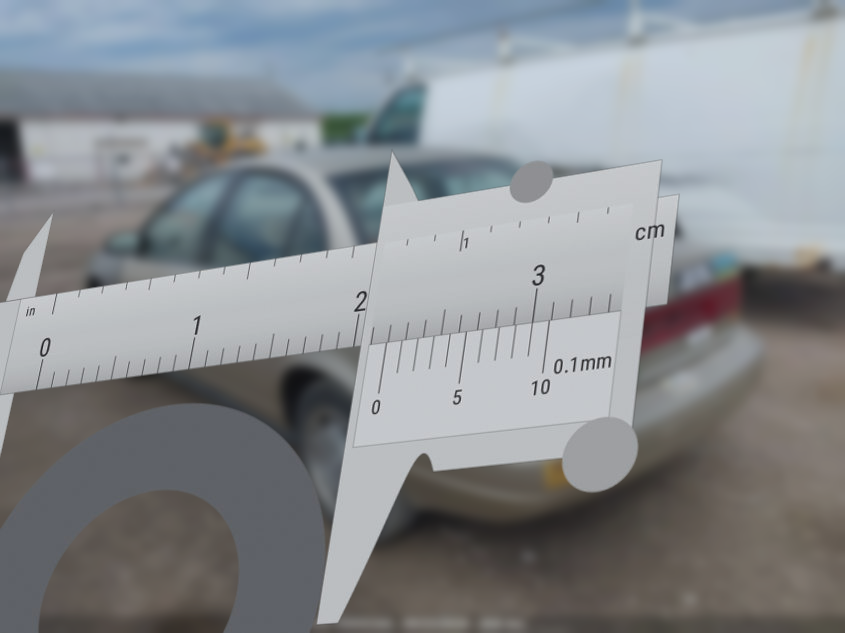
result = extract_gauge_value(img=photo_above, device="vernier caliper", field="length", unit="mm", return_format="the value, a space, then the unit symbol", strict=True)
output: 21.9 mm
